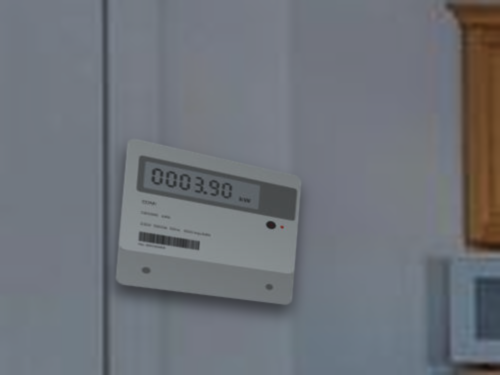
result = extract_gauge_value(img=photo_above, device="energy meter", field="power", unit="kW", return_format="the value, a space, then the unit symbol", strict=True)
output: 3.90 kW
